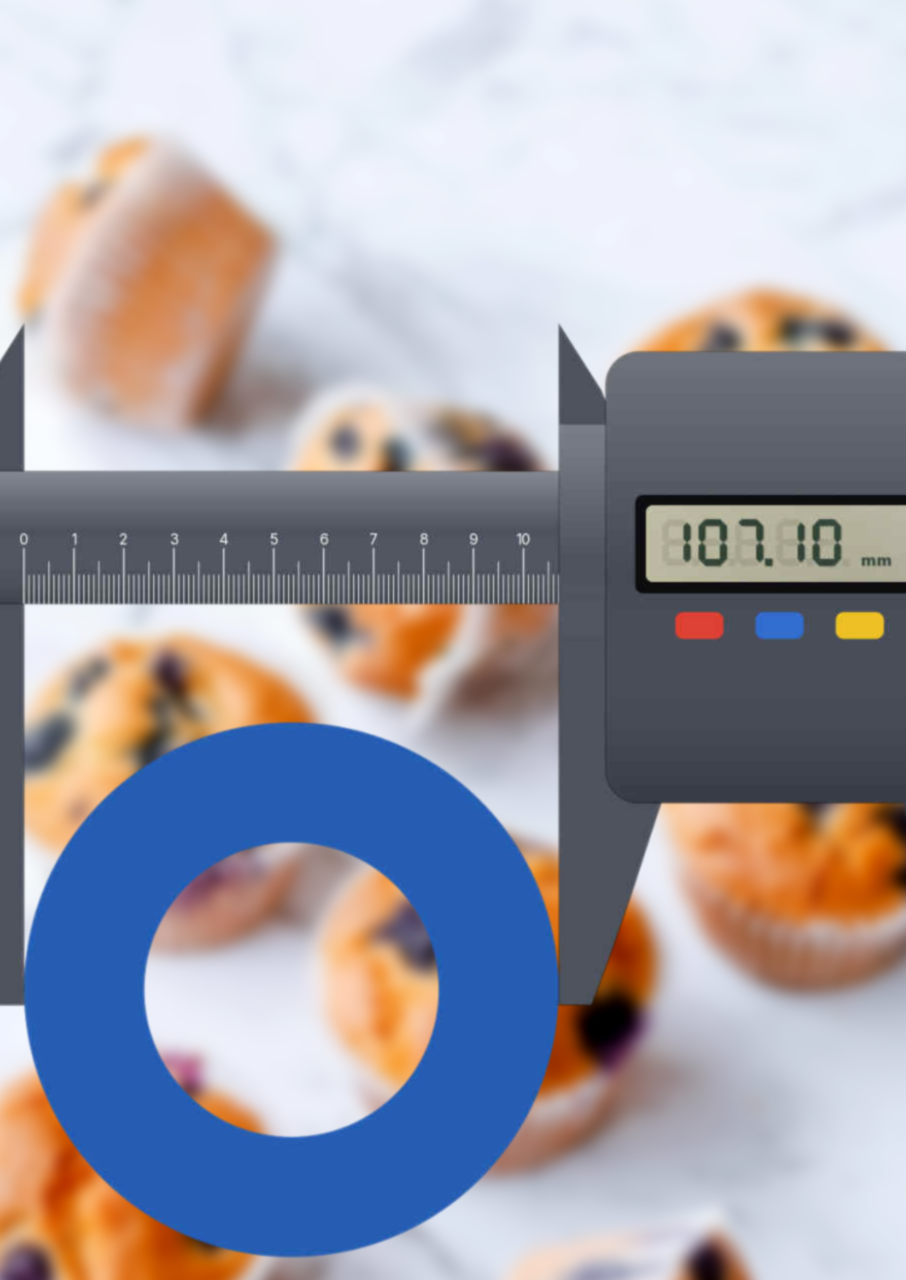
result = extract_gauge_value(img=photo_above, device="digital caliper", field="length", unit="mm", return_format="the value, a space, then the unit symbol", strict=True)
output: 107.10 mm
